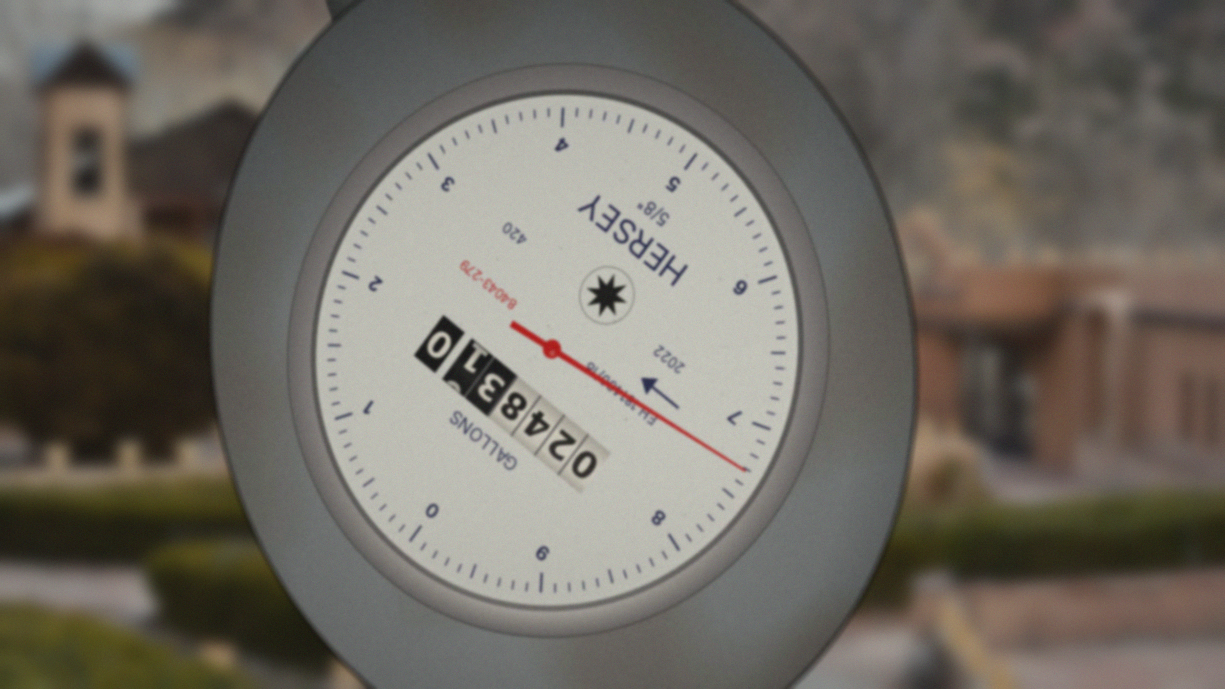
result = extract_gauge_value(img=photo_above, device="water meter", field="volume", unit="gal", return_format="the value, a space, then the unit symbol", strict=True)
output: 248307.3 gal
